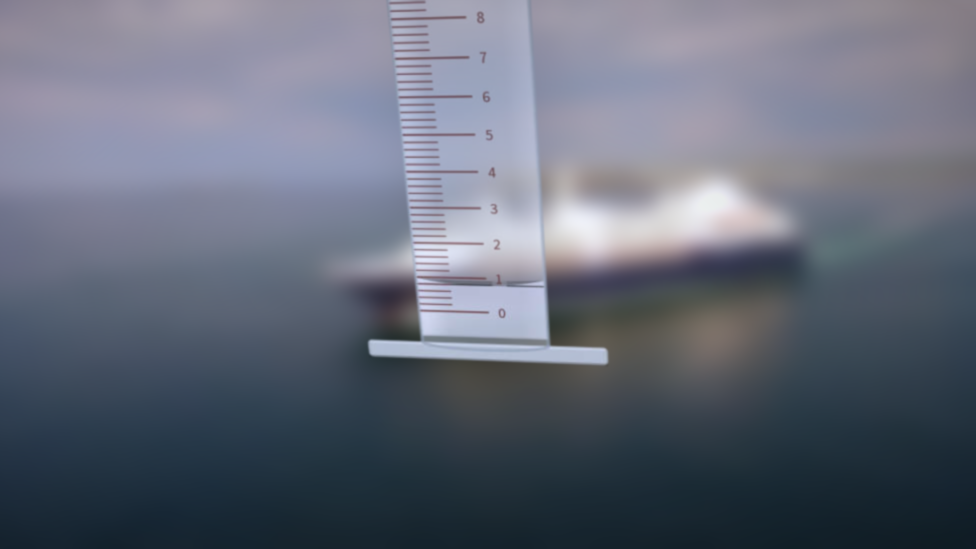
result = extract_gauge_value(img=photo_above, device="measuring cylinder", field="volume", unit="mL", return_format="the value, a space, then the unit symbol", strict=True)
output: 0.8 mL
